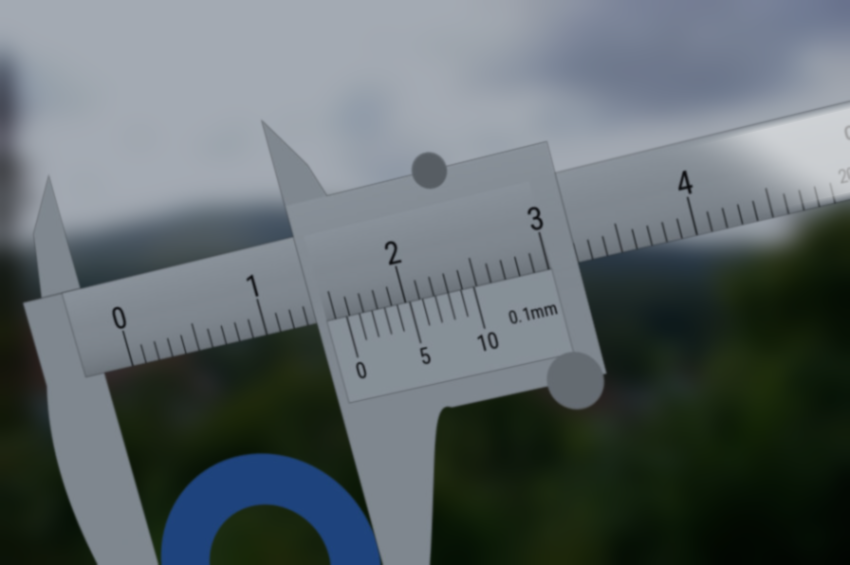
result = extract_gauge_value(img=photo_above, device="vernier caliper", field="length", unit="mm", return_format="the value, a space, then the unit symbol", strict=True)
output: 15.8 mm
